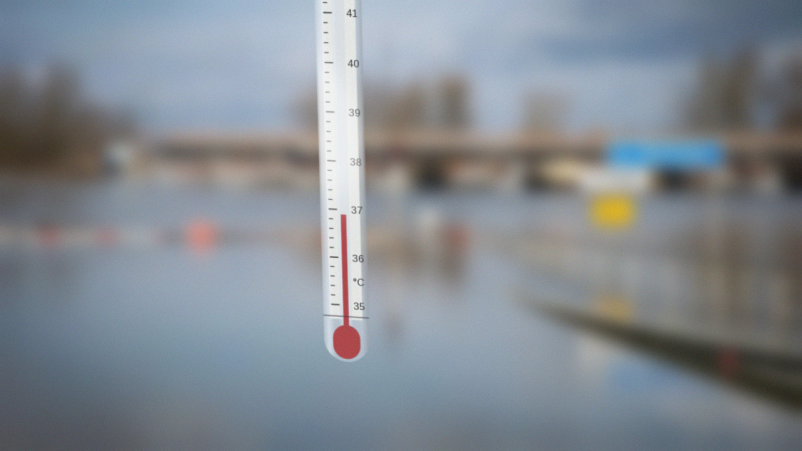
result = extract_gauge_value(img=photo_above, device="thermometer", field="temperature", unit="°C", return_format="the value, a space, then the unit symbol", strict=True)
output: 36.9 °C
